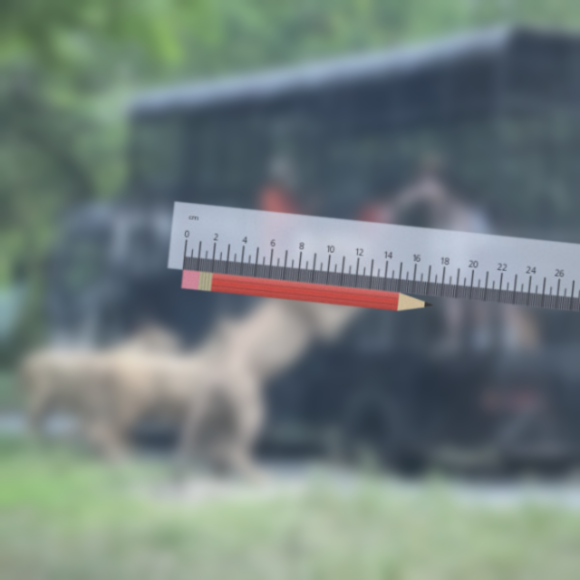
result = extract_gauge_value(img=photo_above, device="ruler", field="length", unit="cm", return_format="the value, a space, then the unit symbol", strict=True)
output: 17.5 cm
